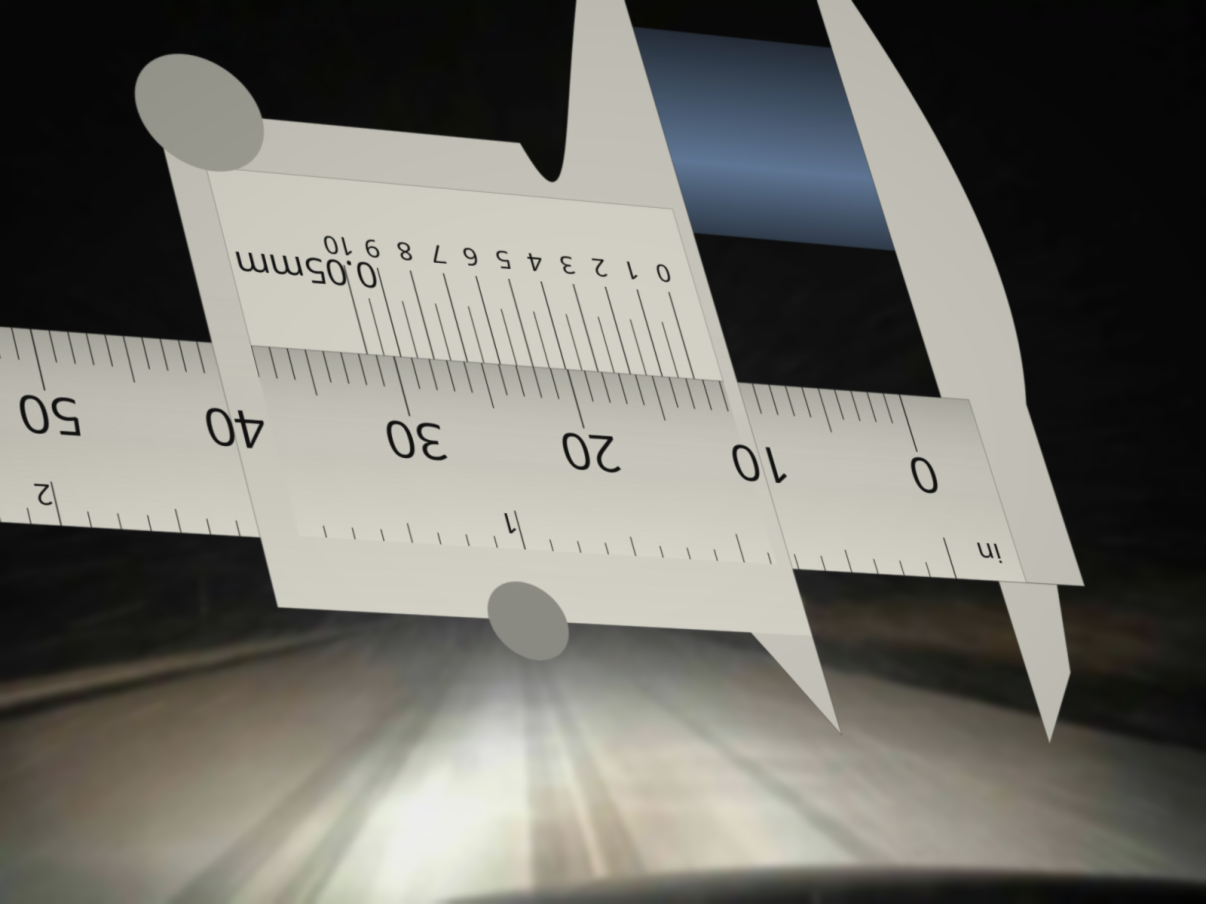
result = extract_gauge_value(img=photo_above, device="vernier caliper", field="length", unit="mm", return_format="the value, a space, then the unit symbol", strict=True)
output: 12.5 mm
